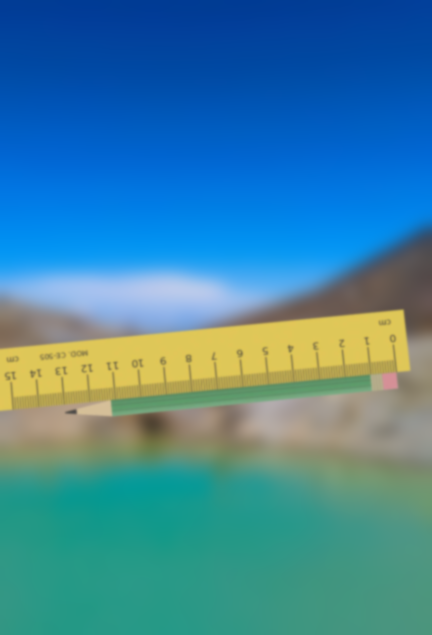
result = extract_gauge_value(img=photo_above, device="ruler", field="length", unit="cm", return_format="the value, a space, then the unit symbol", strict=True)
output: 13 cm
